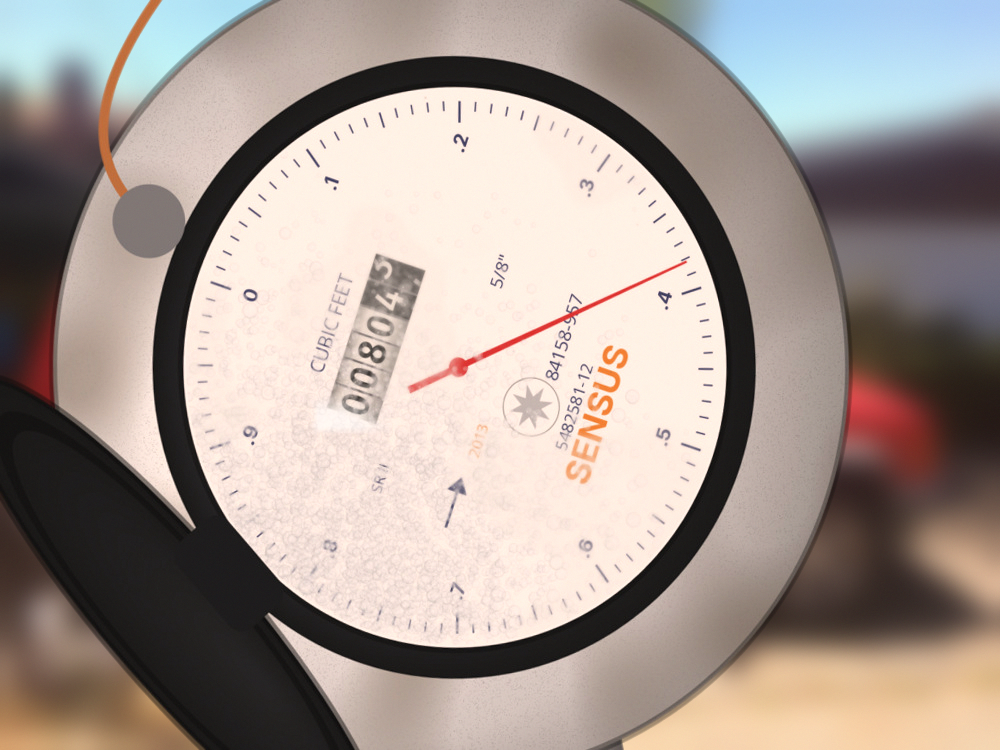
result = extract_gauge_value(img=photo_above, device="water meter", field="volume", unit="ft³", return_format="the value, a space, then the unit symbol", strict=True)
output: 8043.38 ft³
